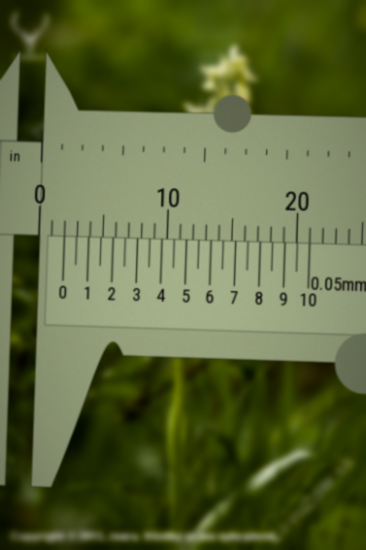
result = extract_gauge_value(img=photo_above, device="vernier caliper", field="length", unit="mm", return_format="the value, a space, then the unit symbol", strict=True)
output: 2.0 mm
